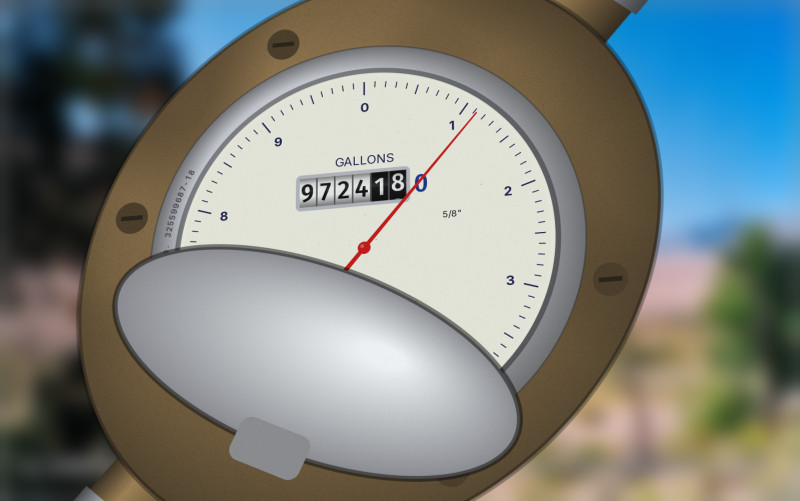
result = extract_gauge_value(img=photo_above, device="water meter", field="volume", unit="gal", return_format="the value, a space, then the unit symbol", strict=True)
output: 9724181.1 gal
